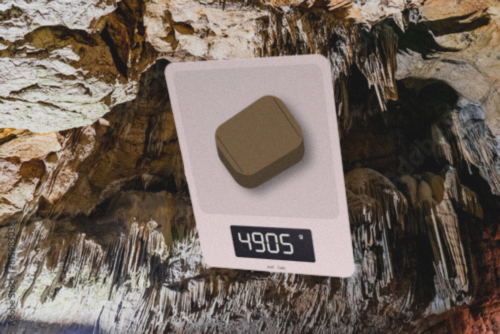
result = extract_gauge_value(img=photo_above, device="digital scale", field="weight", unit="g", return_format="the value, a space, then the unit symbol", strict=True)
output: 4905 g
